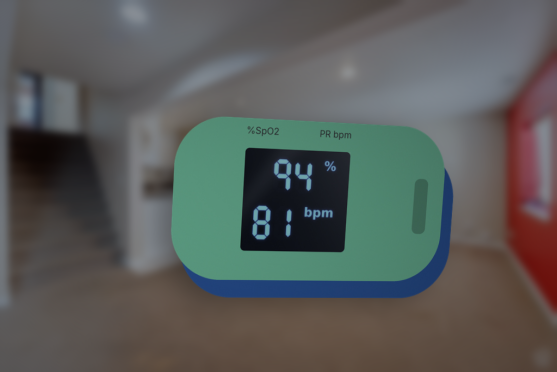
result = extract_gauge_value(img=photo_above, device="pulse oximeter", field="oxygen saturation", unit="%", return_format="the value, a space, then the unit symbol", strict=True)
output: 94 %
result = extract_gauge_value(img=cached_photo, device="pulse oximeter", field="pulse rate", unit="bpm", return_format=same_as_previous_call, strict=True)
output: 81 bpm
